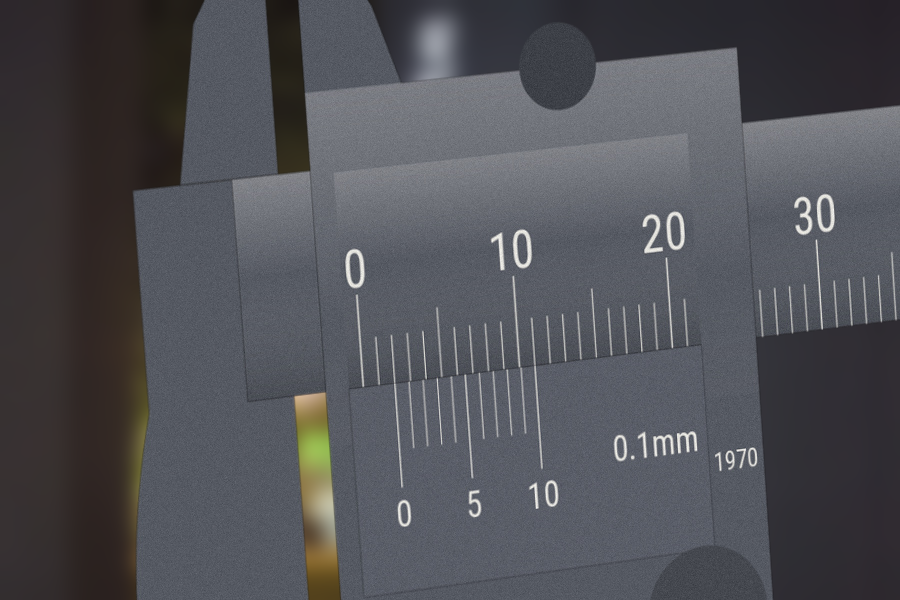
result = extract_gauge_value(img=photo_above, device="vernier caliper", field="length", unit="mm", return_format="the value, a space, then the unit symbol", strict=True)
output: 2.0 mm
